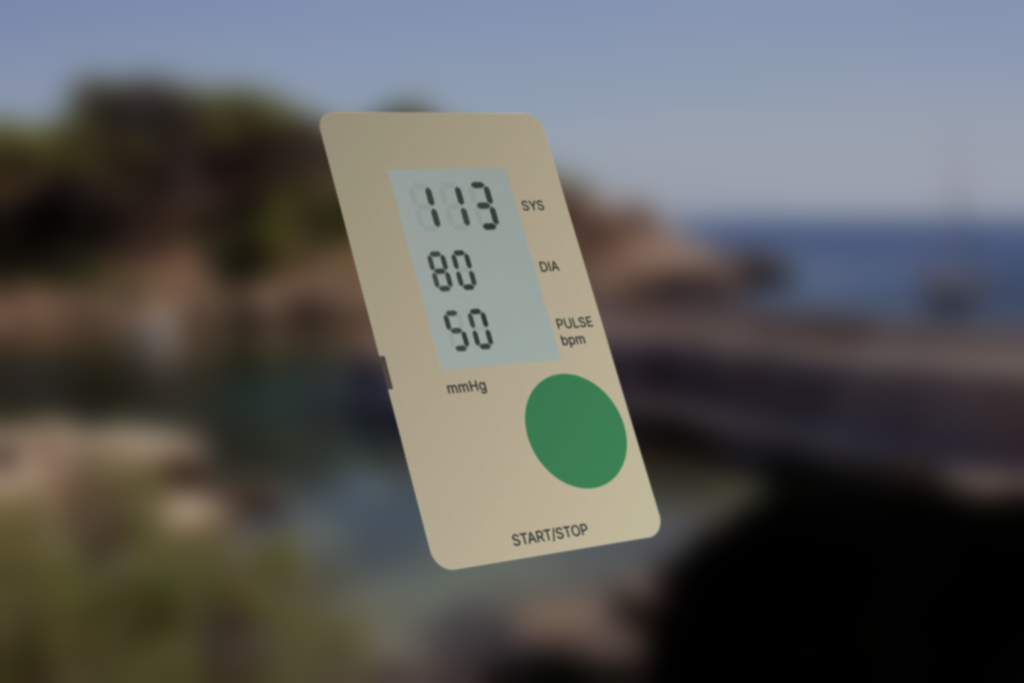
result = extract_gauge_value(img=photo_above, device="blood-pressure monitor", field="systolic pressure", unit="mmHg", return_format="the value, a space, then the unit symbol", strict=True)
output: 113 mmHg
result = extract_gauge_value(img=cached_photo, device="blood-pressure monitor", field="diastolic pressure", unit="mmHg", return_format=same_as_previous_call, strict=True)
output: 80 mmHg
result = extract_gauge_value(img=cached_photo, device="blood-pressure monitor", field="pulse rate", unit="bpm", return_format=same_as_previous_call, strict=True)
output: 50 bpm
